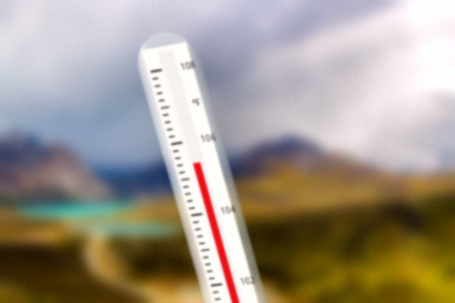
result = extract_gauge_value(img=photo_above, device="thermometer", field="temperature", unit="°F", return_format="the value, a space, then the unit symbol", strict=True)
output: 105.4 °F
